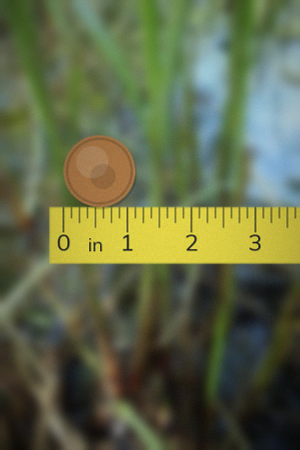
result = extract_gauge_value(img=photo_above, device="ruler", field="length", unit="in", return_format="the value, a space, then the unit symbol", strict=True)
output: 1.125 in
